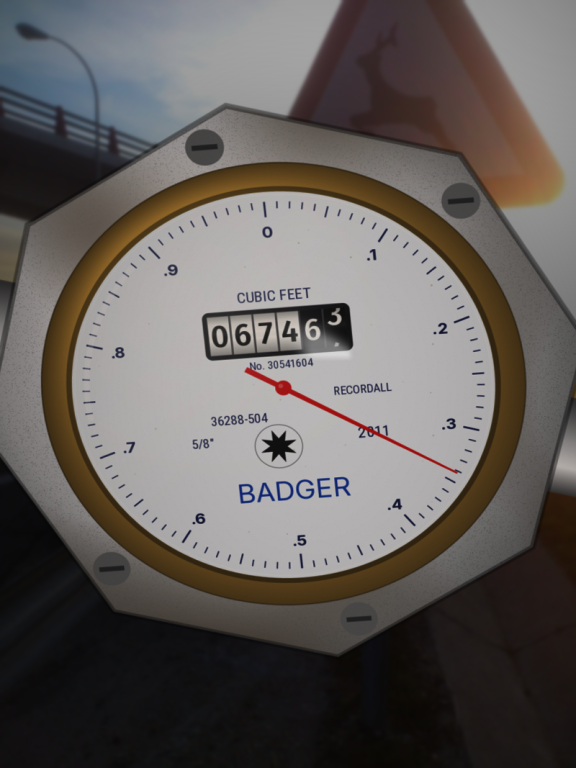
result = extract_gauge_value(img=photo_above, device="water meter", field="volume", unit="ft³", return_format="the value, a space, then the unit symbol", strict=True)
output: 67463.34 ft³
